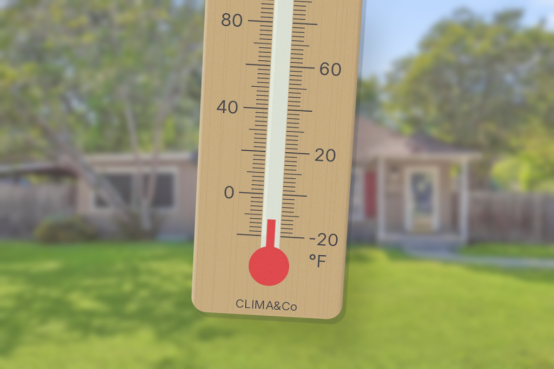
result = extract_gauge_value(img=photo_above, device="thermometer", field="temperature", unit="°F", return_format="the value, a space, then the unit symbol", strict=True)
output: -12 °F
